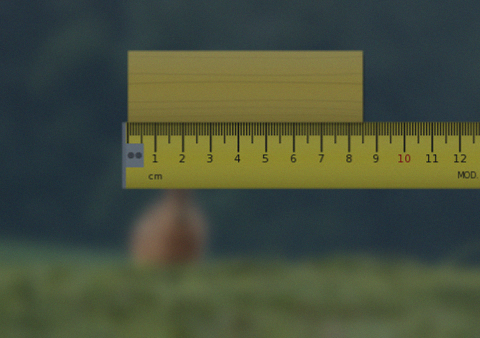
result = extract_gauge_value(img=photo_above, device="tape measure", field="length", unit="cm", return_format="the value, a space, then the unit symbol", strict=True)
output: 8.5 cm
